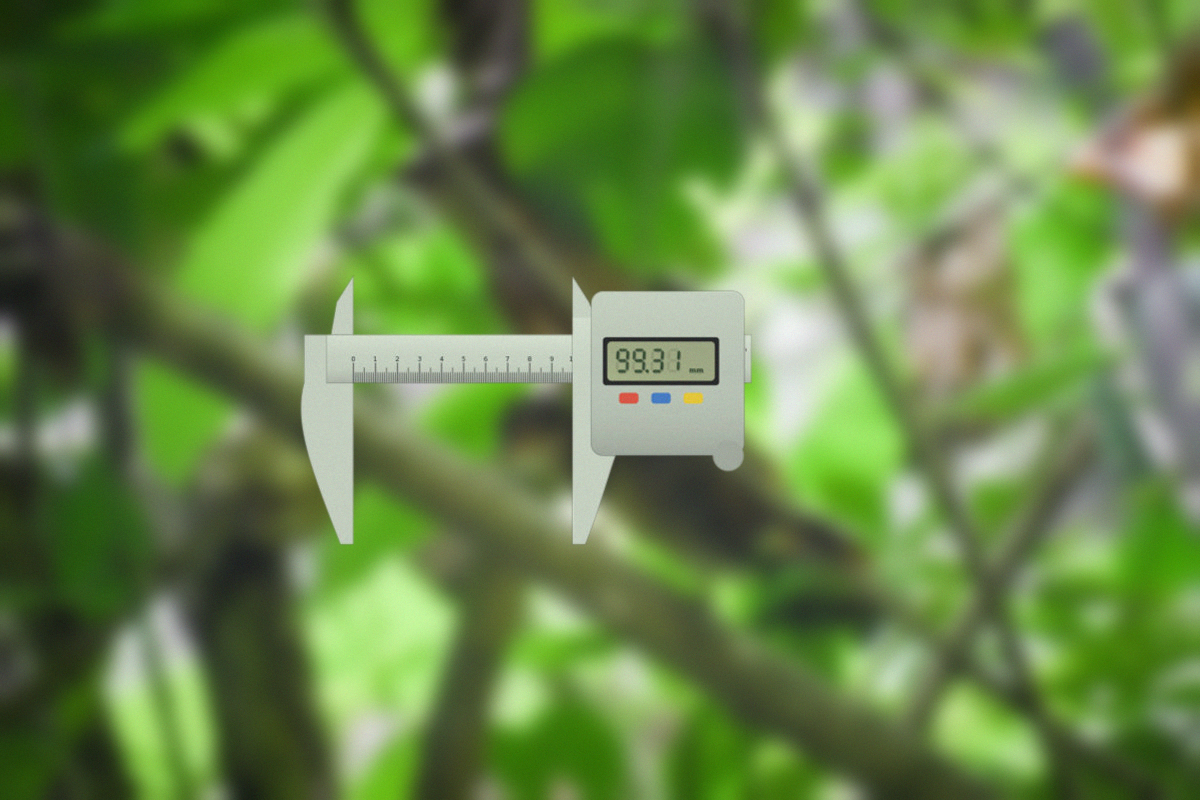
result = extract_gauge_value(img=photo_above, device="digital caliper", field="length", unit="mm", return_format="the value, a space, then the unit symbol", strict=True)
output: 99.31 mm
